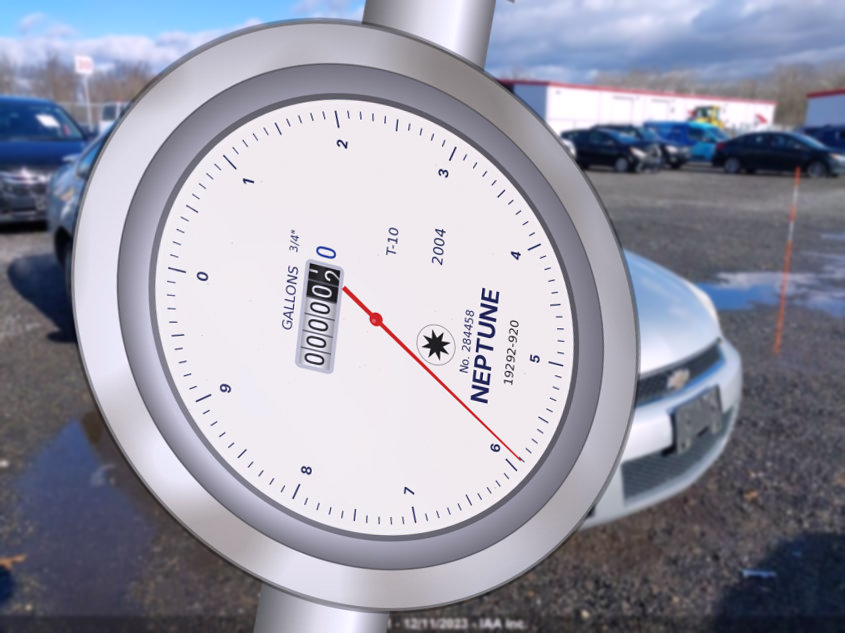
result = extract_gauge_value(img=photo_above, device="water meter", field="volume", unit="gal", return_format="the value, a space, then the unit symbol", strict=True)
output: 15.9 gal
